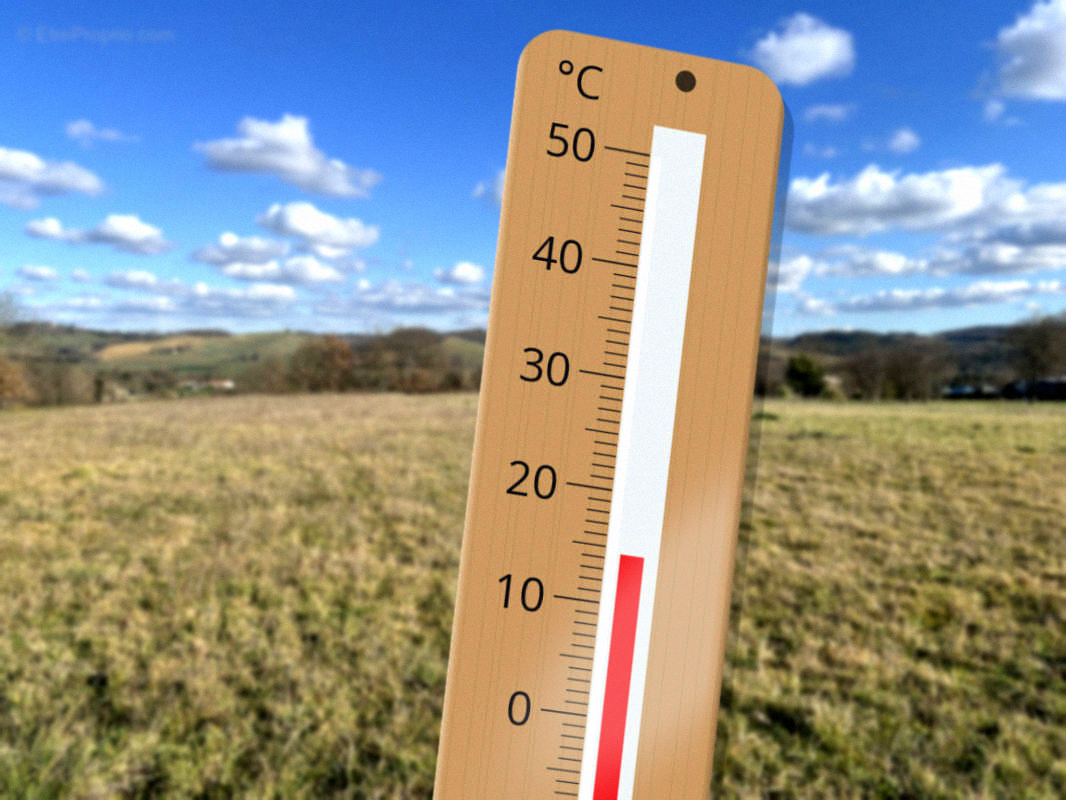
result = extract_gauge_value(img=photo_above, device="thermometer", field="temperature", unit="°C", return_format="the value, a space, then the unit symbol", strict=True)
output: 14.5 °C
